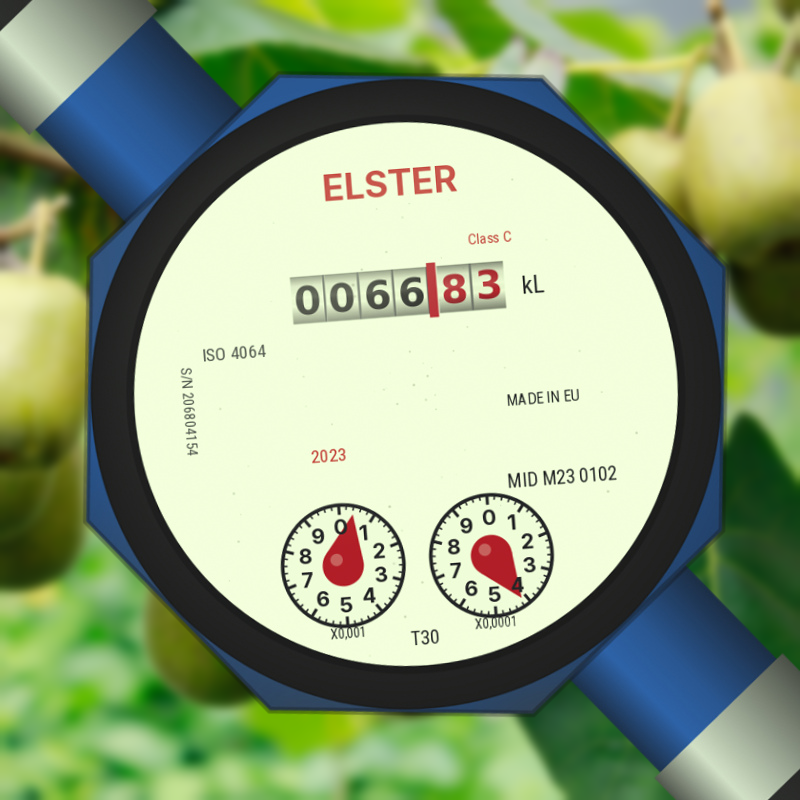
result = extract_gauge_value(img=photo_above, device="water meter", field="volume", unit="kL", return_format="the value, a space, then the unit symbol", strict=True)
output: 66.8304 kL
